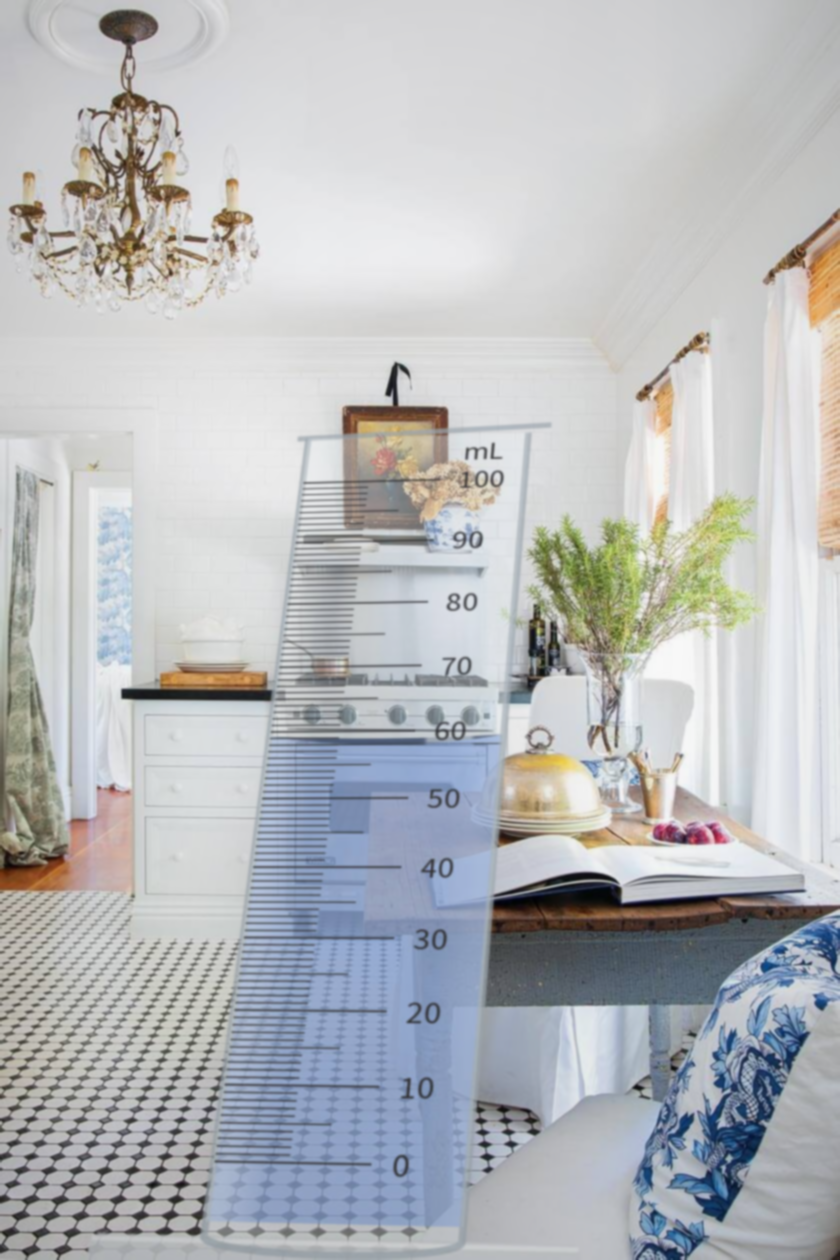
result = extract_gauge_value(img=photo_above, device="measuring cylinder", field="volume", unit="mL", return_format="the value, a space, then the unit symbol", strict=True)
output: 58 mL
